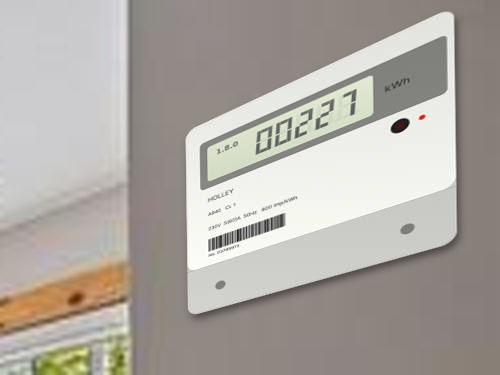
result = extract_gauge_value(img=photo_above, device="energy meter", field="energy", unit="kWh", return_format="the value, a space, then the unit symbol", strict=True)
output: 227 kWh
